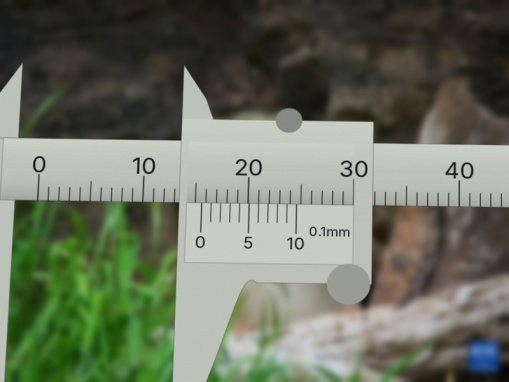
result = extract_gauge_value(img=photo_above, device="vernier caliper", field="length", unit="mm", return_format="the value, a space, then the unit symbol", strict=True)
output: 15.6 mm
